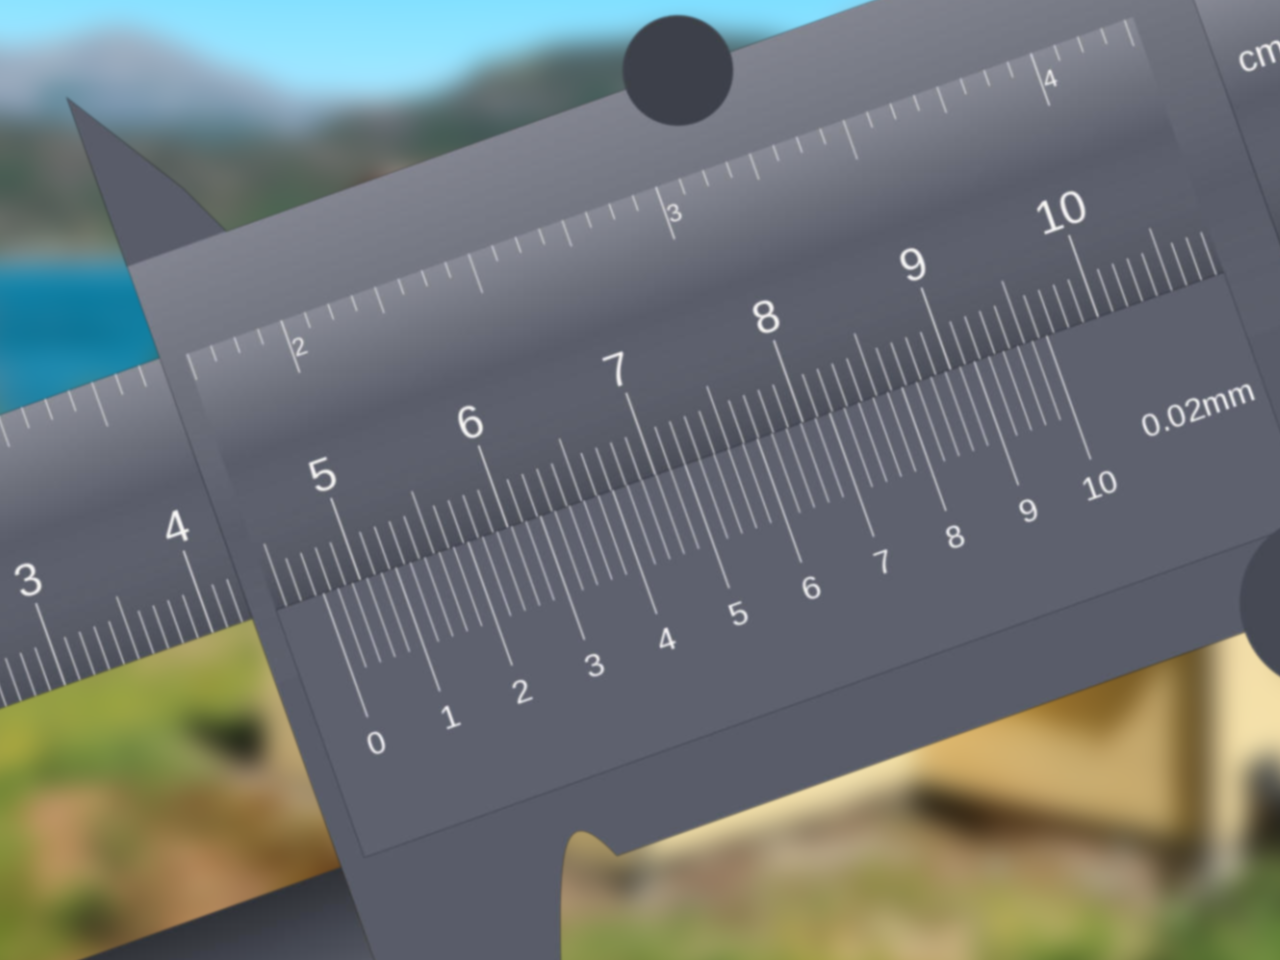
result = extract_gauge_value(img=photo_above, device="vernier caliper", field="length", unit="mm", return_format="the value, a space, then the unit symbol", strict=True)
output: 47.5 mm
